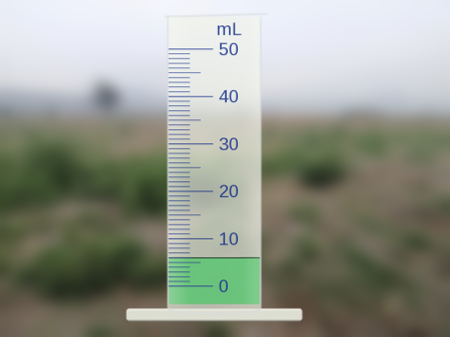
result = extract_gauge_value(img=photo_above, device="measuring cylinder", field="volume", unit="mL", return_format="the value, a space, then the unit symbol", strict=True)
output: 6 mL
